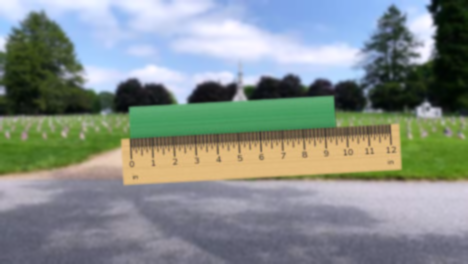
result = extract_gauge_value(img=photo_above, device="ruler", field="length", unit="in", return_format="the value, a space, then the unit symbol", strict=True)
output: 9.5 in
